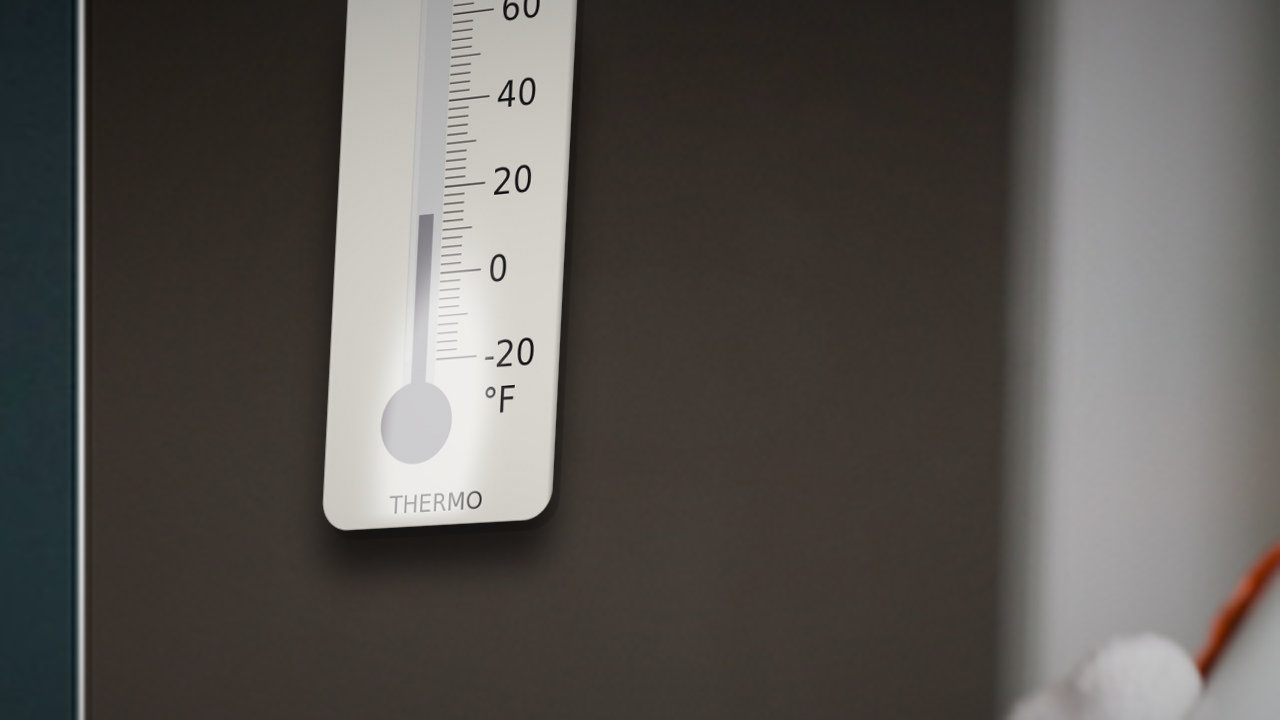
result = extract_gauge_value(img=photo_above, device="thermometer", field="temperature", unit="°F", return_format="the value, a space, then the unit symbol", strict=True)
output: 14 °F
